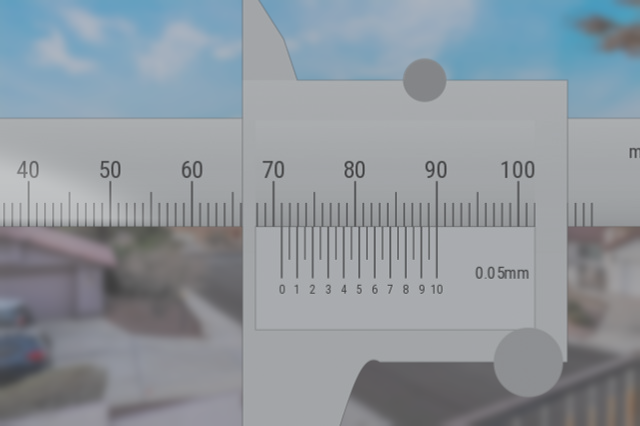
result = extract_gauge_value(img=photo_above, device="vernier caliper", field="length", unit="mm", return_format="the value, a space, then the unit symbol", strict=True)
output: 71.0 mm
